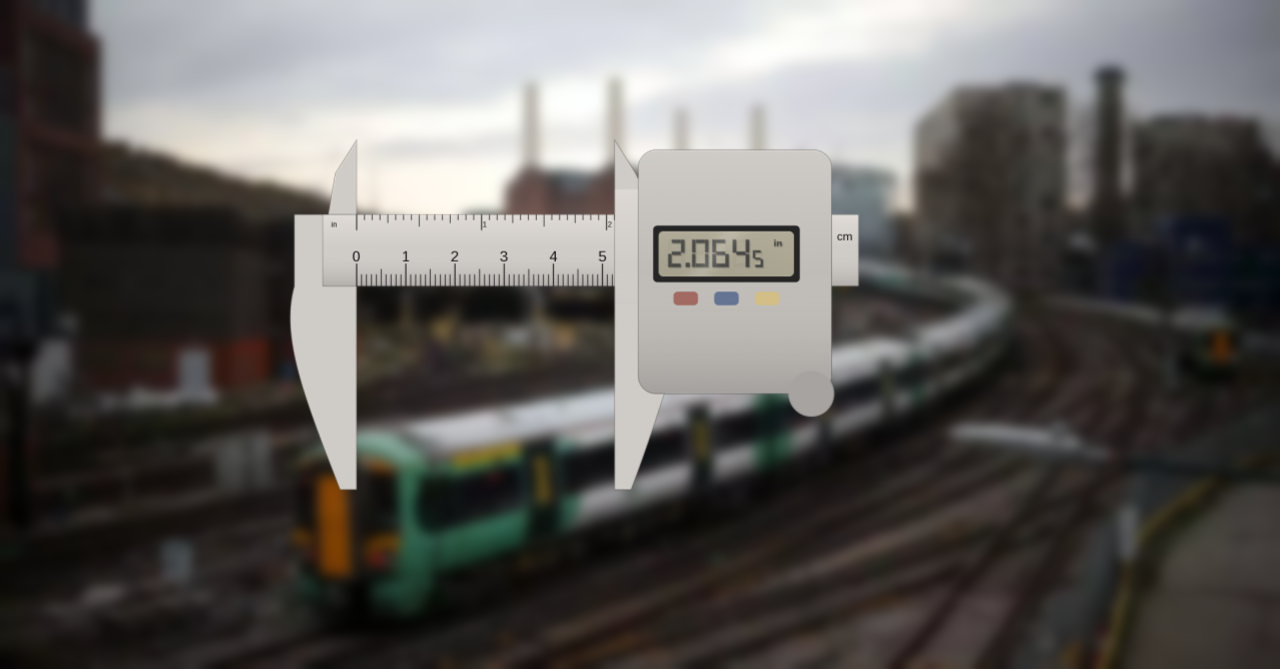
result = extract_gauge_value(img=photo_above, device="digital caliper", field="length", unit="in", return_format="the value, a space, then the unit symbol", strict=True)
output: 2.0645 in
